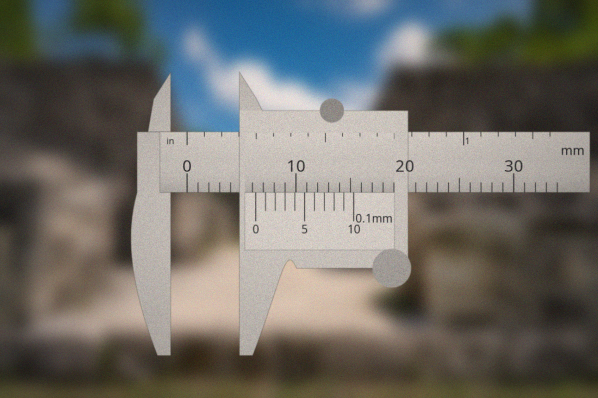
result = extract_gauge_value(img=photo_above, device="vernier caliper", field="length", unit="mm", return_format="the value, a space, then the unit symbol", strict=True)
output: 6.3 mm
